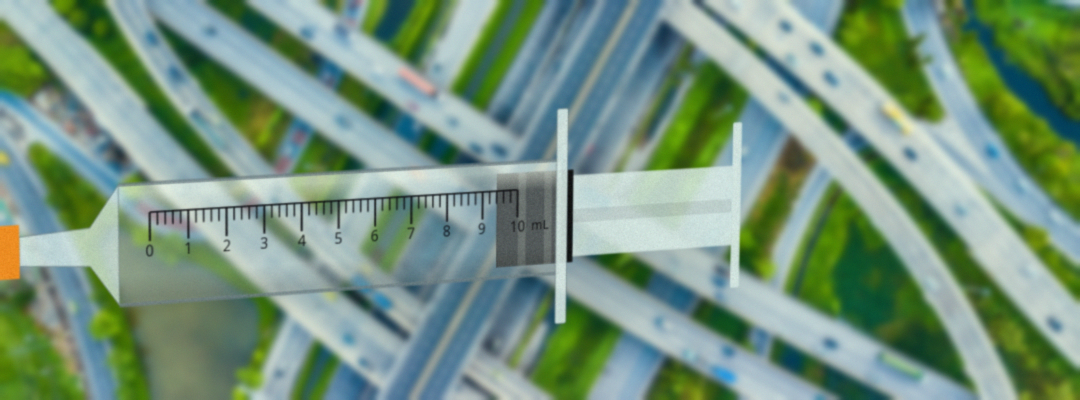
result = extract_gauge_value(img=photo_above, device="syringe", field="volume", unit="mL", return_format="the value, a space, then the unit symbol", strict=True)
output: 9.4 mL
